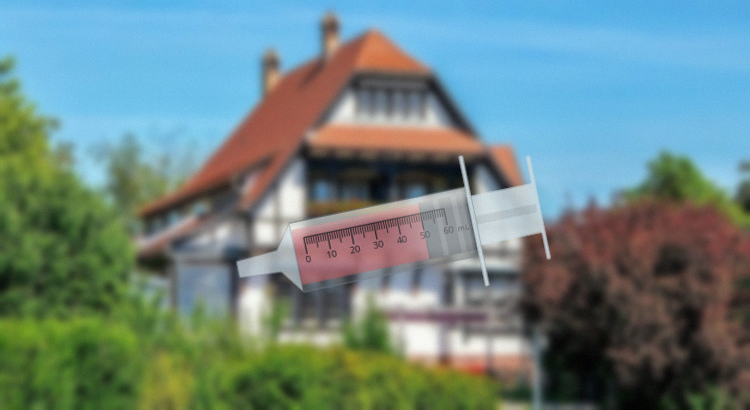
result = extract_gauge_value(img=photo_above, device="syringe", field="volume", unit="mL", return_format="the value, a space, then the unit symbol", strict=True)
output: 50 mL
